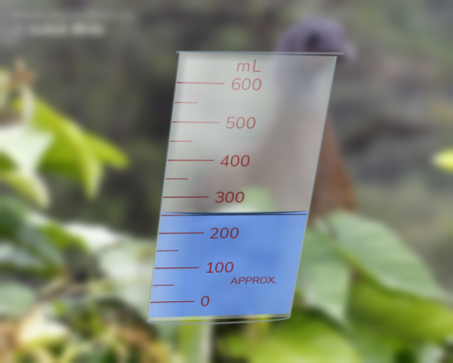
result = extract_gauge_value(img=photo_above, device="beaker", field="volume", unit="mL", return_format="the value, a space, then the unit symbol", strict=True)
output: 250 mL
